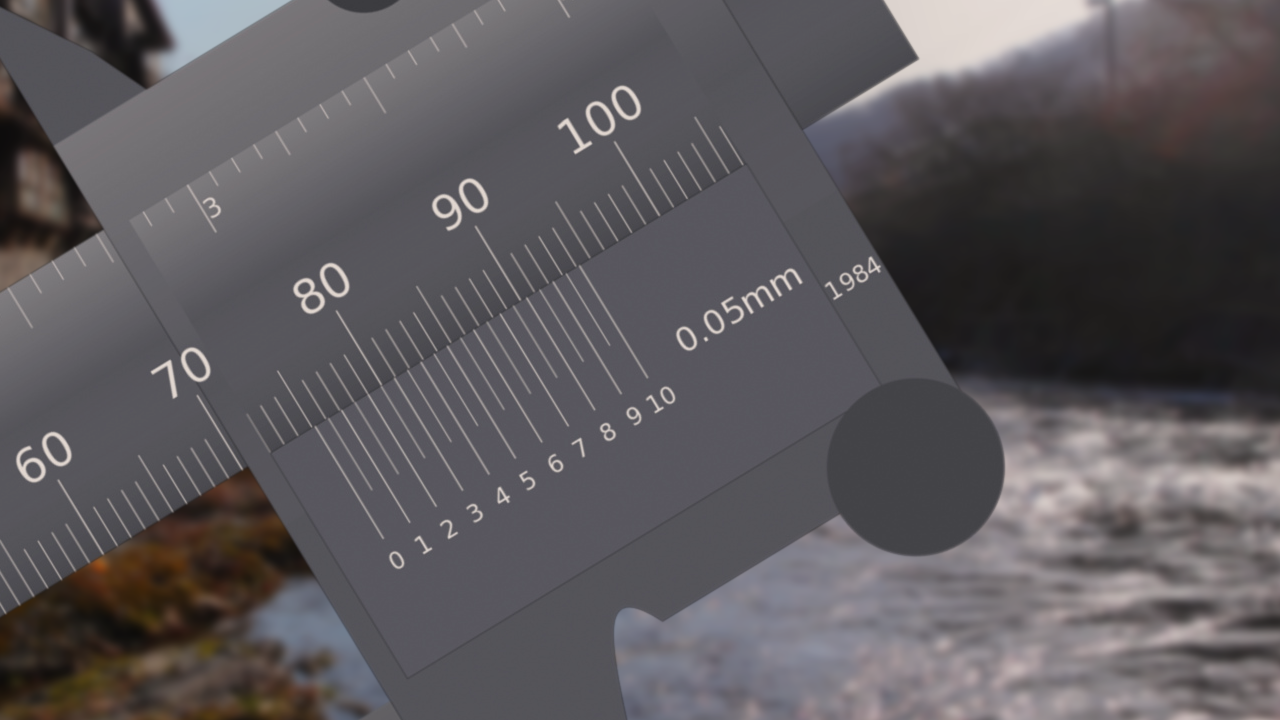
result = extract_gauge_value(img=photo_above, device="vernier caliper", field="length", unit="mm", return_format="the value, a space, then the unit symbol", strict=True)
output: 75.2 mm
